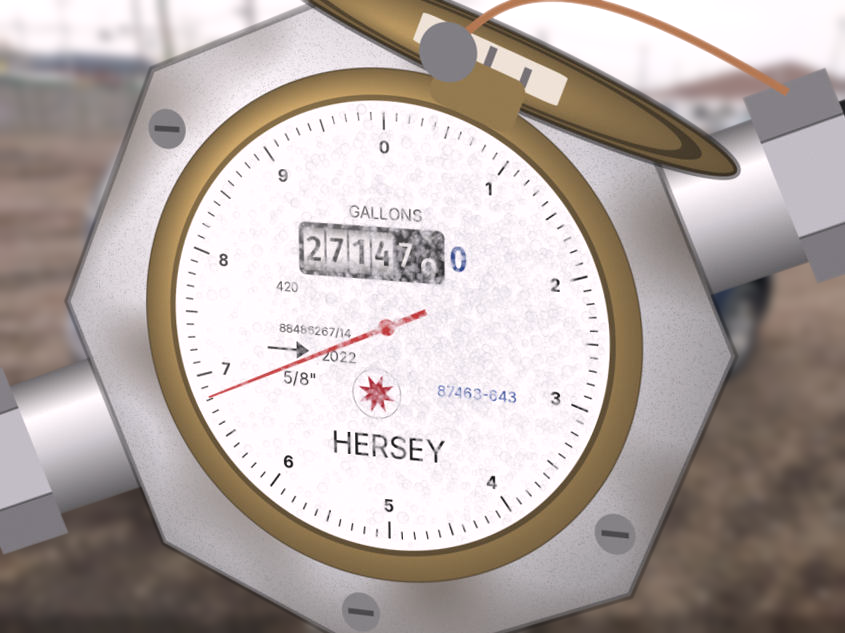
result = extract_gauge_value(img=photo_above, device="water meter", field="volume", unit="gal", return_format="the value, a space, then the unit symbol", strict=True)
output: 2714786.8 gal
